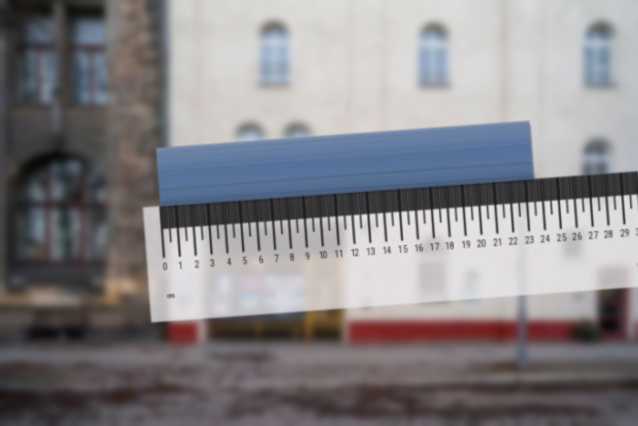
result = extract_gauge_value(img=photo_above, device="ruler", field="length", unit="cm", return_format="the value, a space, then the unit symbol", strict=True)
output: 23.5 cm
